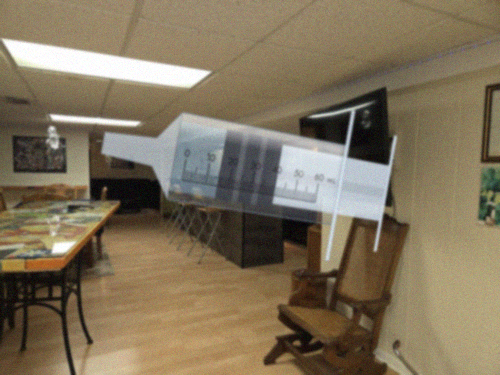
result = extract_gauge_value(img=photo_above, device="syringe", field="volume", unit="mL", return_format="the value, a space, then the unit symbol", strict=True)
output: 15 mL
